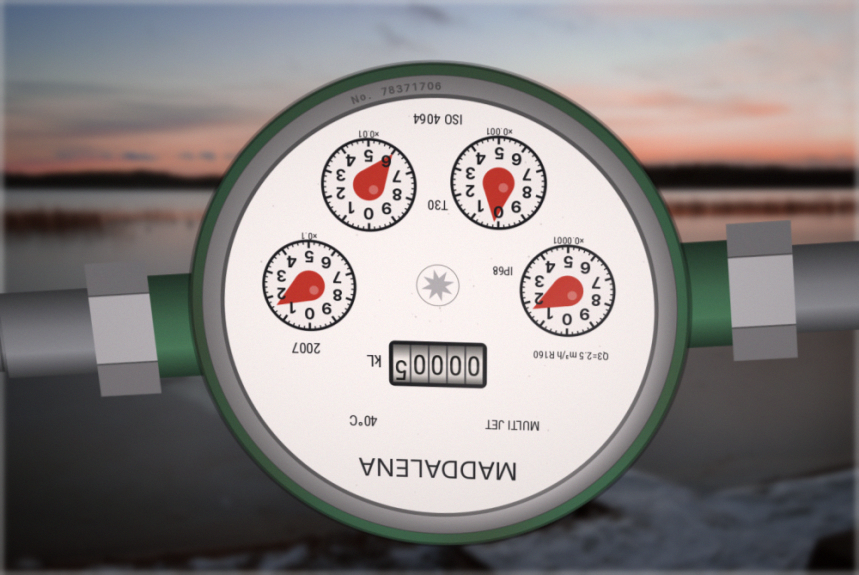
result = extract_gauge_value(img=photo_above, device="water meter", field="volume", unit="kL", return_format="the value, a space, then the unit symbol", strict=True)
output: 5.1601 kL
